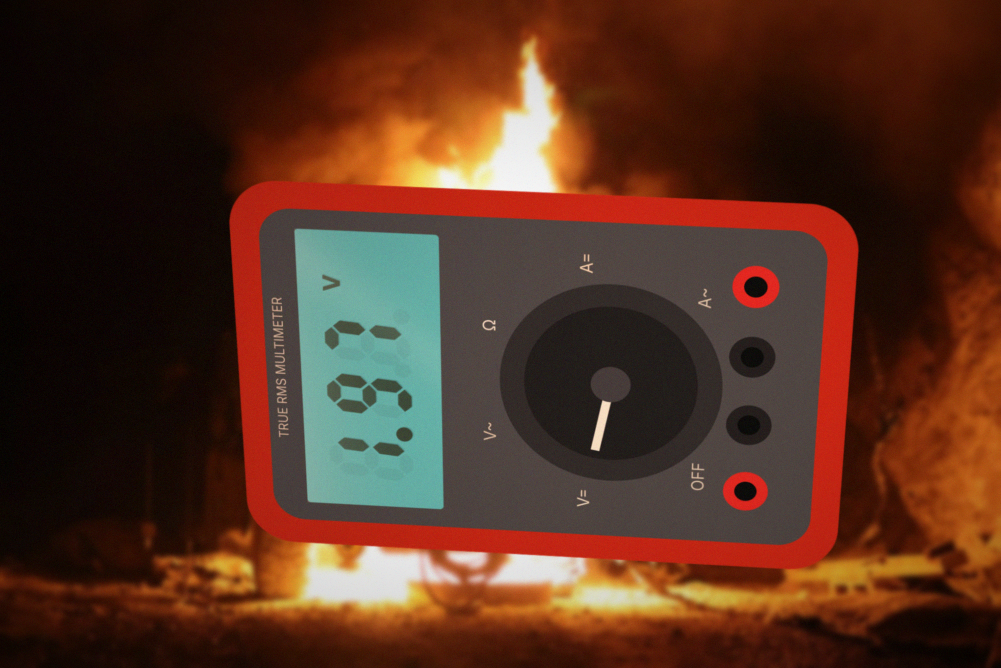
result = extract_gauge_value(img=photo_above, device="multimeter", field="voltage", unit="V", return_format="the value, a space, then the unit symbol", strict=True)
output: 1.97 V
